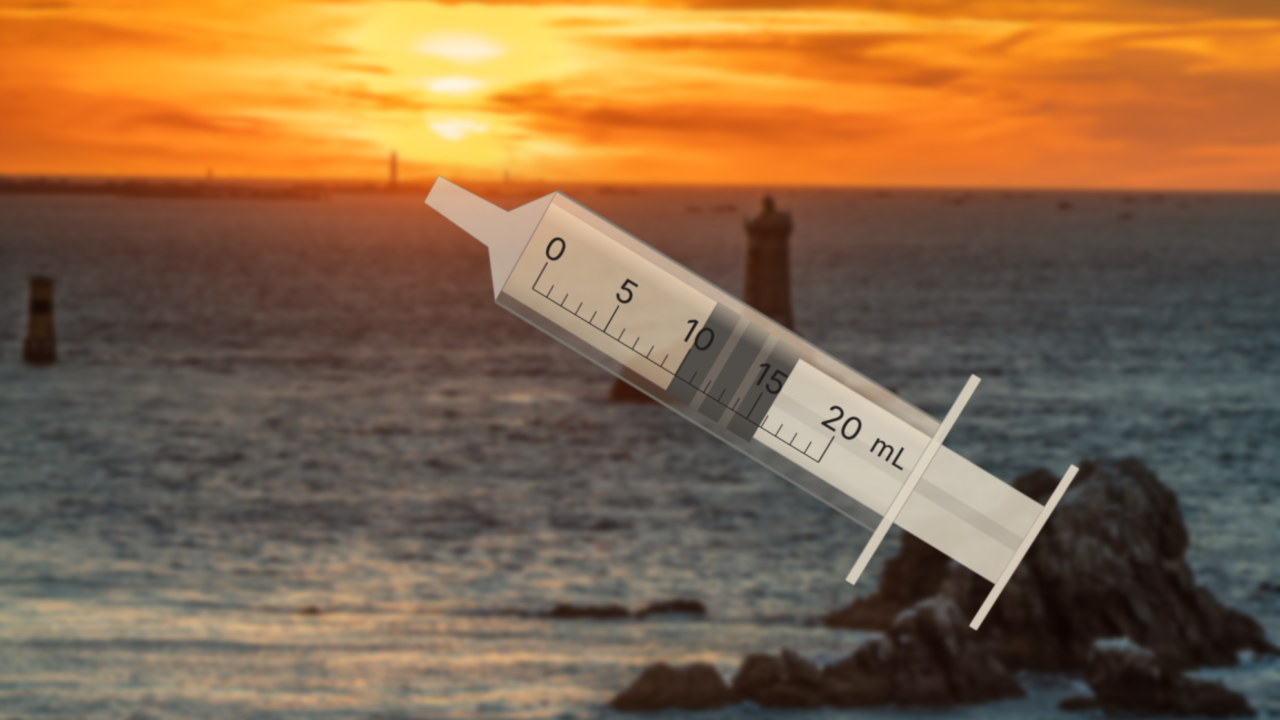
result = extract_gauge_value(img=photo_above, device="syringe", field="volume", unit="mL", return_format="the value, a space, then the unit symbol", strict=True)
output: 10 mL
